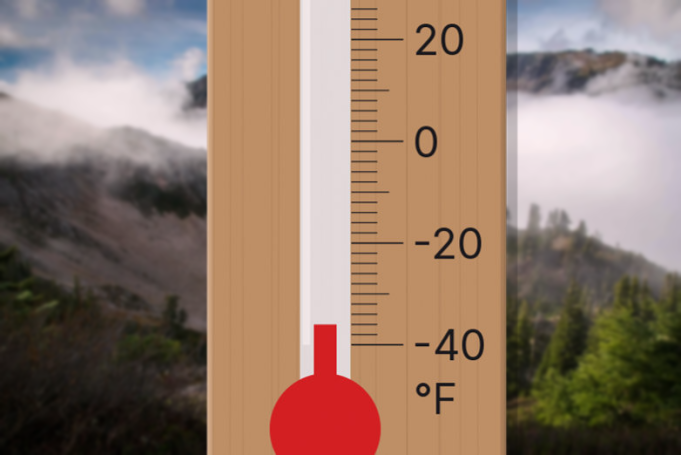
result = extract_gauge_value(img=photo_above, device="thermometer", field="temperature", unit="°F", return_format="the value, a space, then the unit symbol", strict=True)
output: -36 °F
